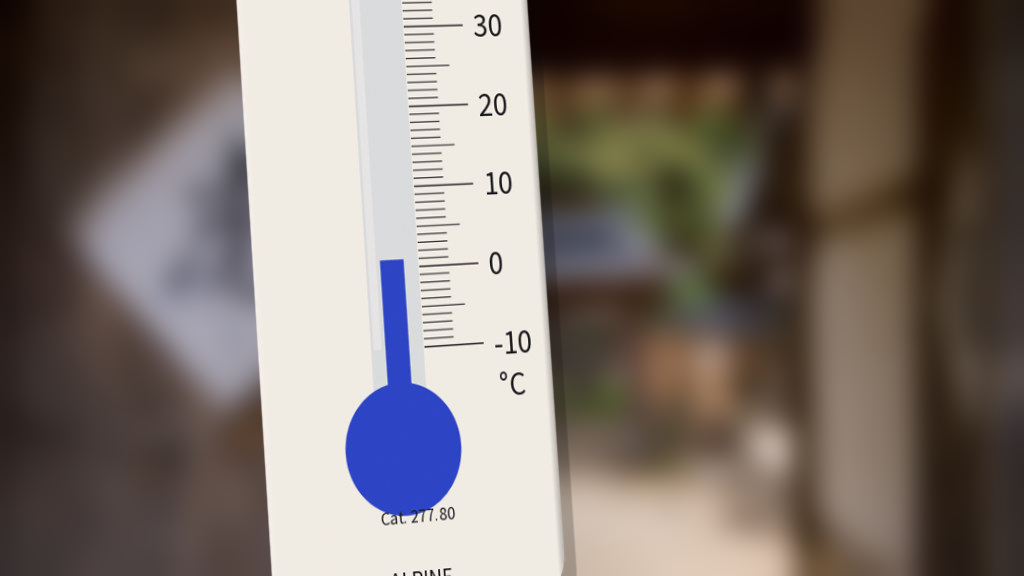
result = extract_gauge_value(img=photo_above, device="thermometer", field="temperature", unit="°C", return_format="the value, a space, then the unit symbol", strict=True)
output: 1 °C
